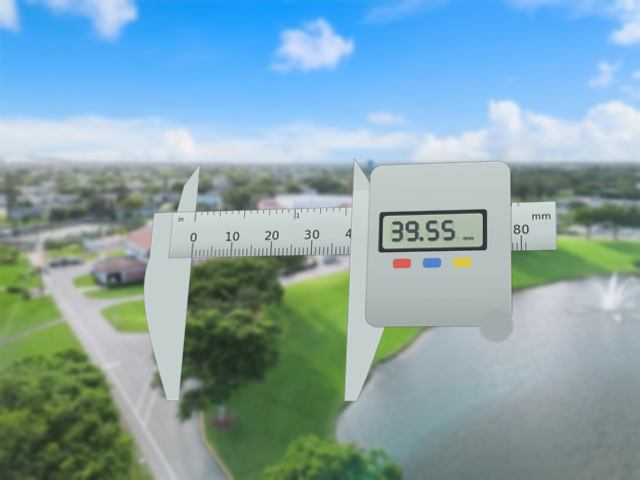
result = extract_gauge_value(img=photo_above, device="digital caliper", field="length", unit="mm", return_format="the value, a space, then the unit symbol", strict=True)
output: 39.55 mm
